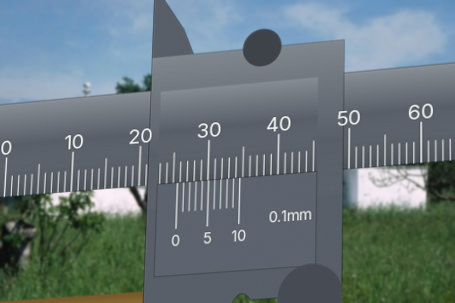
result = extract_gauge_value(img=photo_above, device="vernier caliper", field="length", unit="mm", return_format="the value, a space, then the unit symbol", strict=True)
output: 25.6 mm
